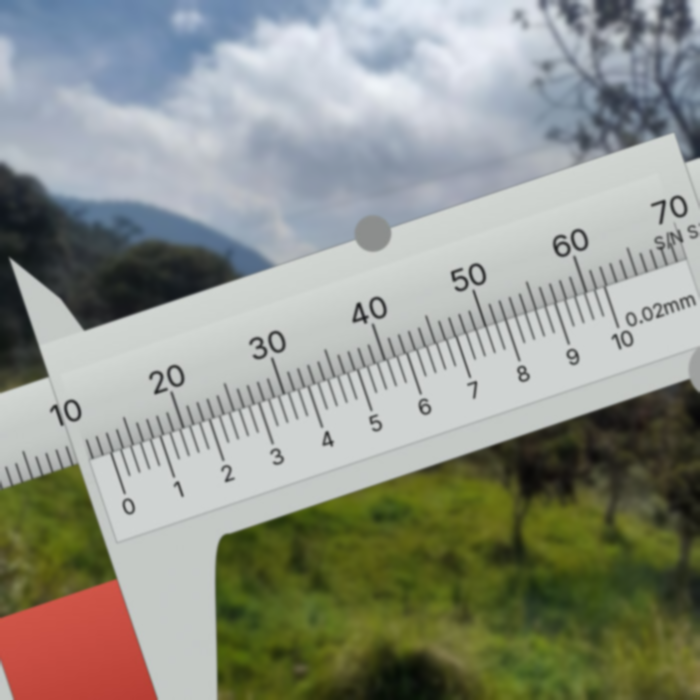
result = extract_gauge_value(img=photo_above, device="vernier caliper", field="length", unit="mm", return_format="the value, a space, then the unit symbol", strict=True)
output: 12.8 mm
